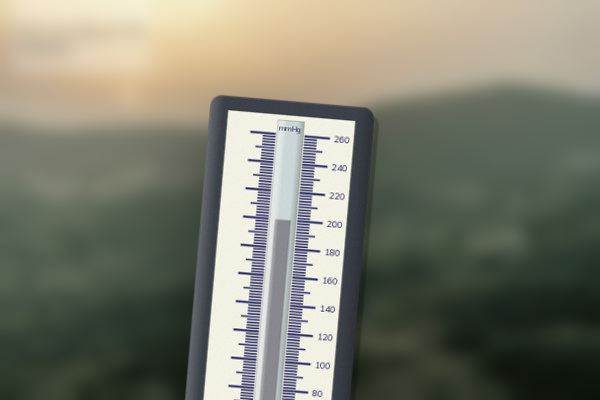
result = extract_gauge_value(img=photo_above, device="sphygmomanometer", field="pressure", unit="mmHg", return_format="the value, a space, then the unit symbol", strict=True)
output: 200 mmHg
